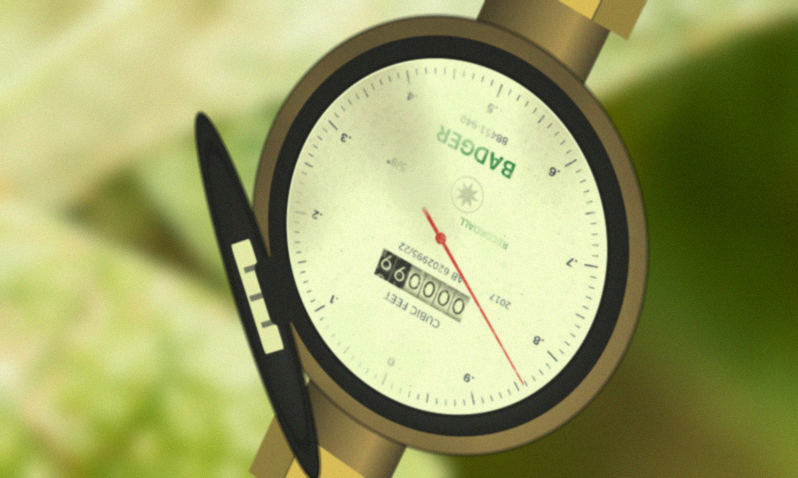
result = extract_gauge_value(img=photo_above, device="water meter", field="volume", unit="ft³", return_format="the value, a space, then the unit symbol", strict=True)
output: 98.84 ft³
